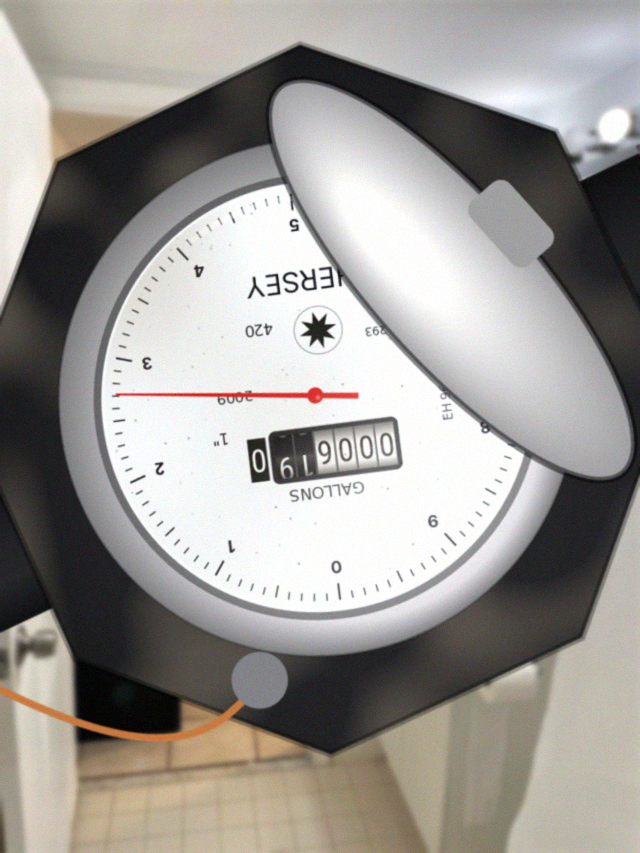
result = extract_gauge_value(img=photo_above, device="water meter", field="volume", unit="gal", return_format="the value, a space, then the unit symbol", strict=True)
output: 6192.7 gal
